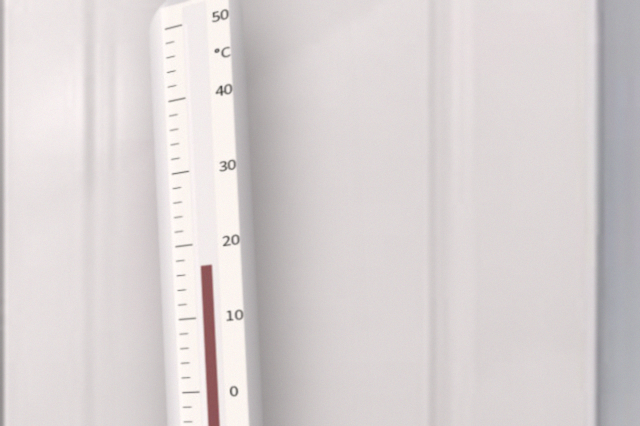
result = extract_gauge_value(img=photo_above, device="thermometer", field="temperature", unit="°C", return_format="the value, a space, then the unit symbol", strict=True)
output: 17 °C
